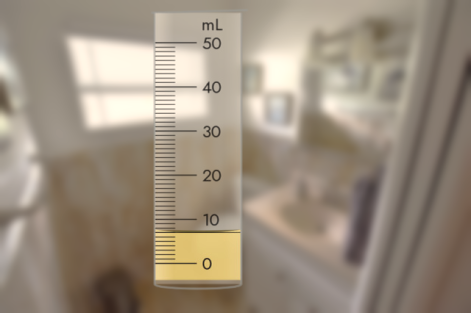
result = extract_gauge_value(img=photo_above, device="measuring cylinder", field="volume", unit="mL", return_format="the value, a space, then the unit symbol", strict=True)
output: 7 mL
